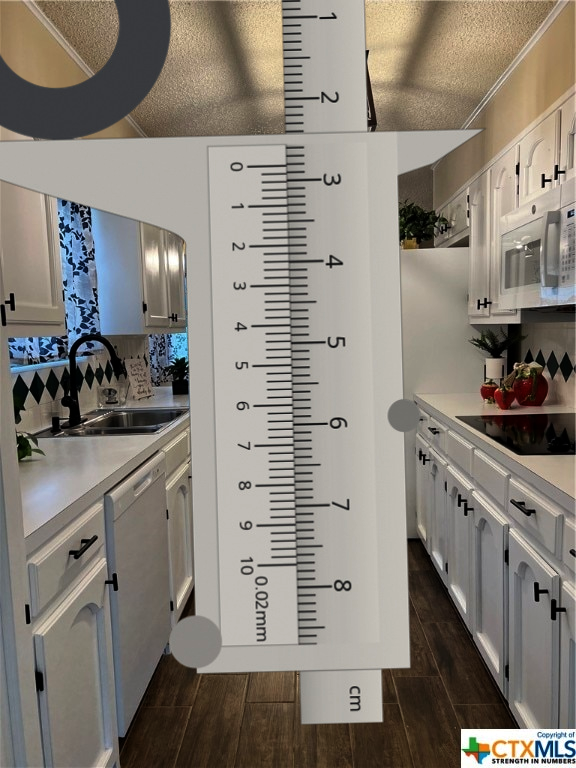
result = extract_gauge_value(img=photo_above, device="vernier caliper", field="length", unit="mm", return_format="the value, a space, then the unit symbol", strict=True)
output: 28.2 mm
